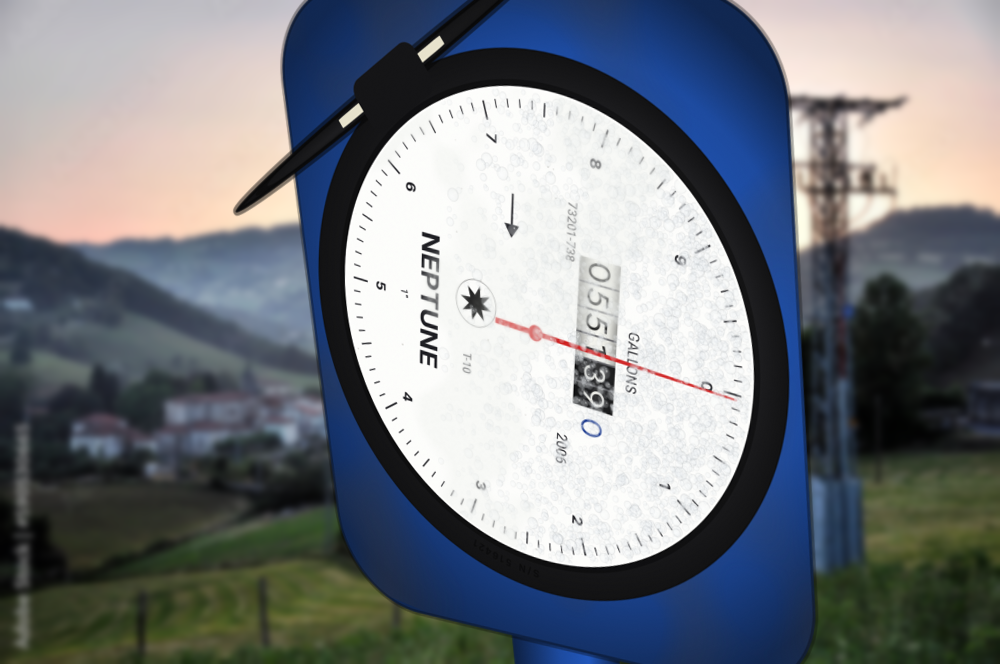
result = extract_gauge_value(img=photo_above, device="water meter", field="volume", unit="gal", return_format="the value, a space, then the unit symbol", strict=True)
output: 551390.0 gal
